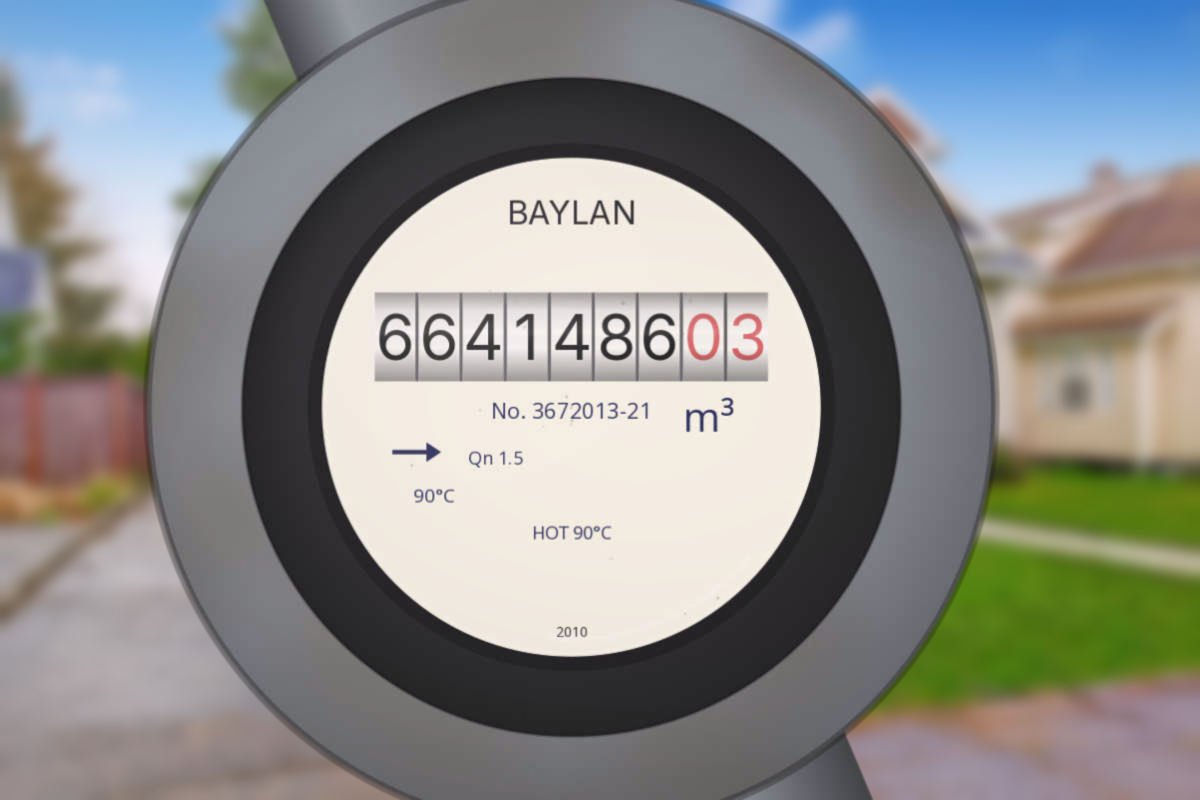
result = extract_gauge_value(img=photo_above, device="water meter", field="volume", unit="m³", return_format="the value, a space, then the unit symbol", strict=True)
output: 6641486.03 m³
